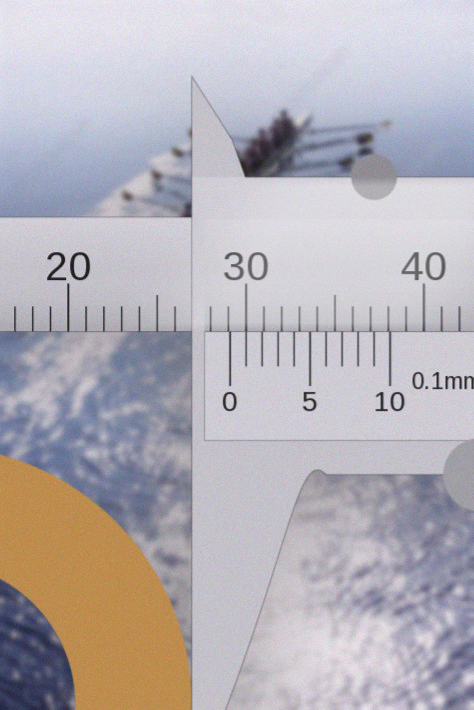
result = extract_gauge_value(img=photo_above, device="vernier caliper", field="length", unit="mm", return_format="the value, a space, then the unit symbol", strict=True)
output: 29.1 mm
